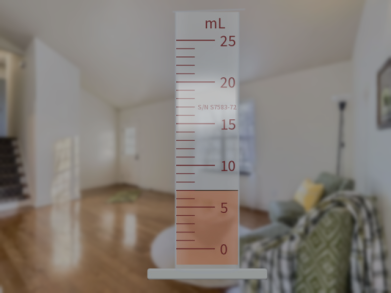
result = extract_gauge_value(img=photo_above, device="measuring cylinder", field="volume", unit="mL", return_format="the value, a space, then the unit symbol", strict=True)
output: 7 mL
